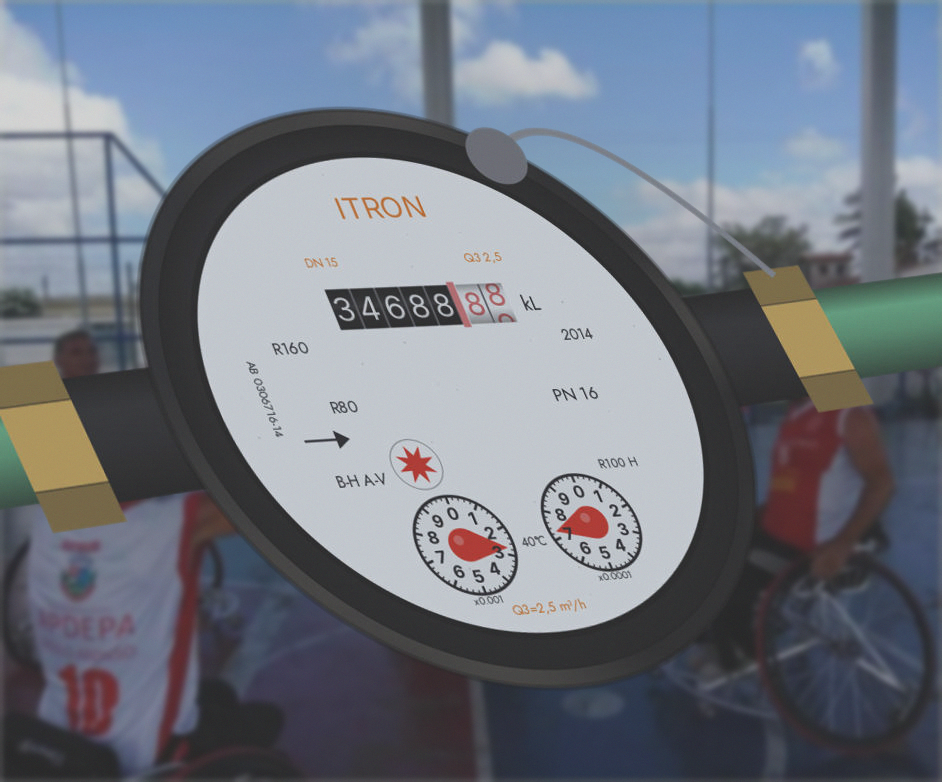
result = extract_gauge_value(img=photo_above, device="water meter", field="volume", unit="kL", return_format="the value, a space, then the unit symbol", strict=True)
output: 34688.8827 kL
